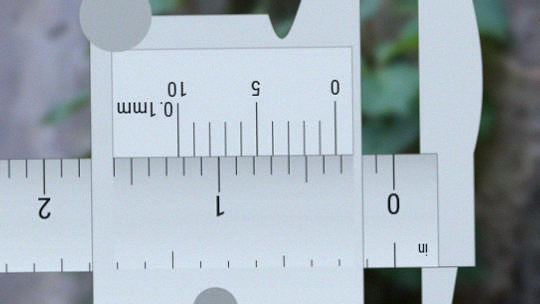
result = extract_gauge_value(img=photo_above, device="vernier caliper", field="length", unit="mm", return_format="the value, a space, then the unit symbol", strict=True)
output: 3.3 mm
